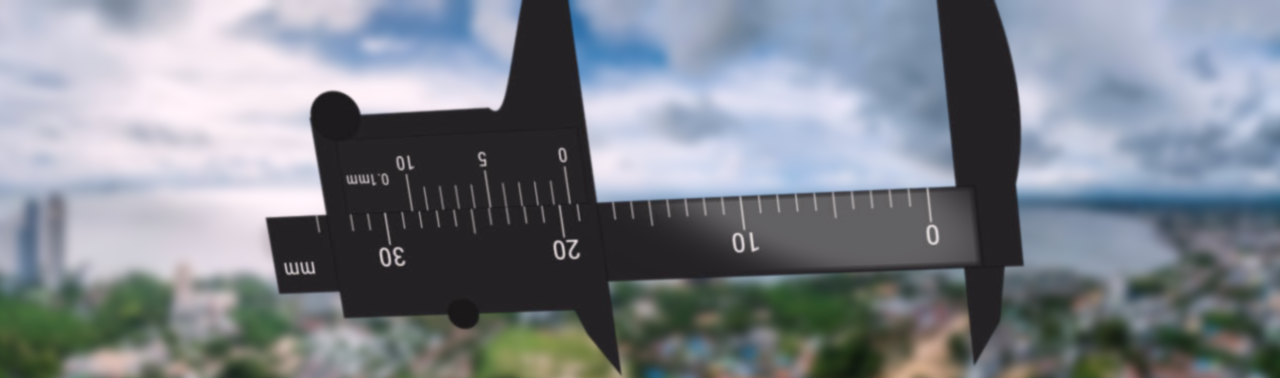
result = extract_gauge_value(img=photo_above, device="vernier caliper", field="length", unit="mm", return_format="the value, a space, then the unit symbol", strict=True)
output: 19.4 mm
